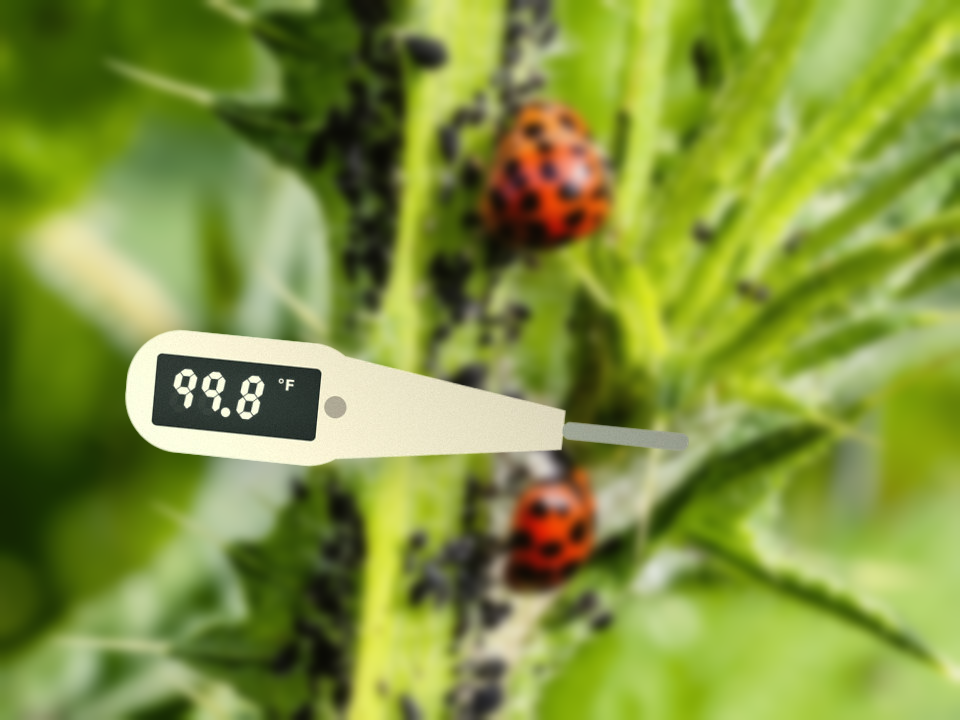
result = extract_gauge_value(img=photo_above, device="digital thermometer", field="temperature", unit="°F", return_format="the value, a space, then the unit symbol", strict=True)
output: 99.8 °F
